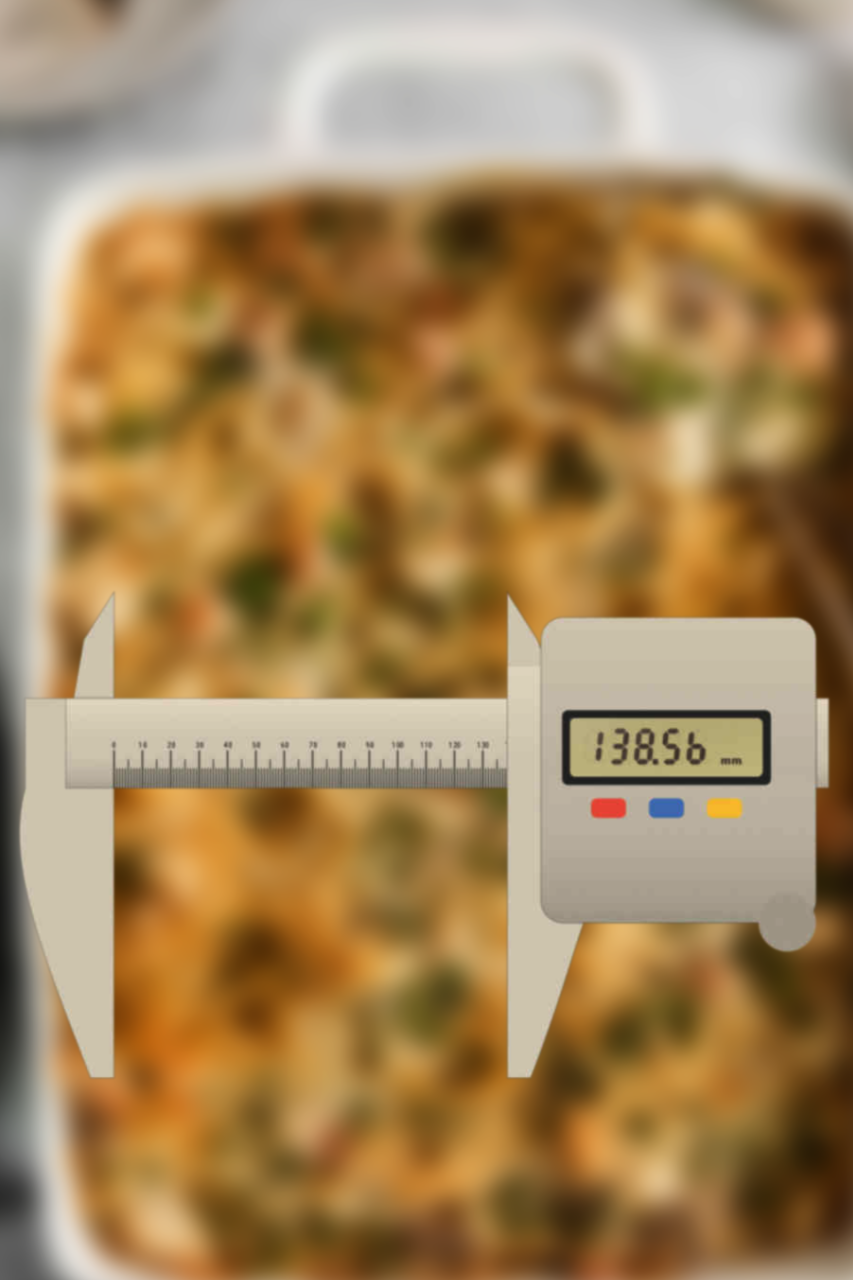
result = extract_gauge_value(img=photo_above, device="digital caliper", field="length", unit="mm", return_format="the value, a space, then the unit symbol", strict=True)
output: 138.56 mm
